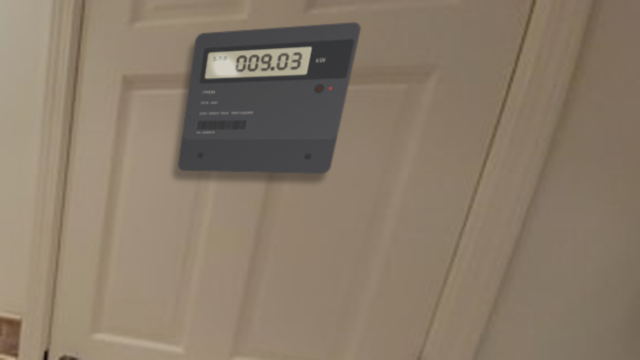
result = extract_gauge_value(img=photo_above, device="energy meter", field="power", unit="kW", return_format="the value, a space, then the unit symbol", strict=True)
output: 9.03 kW
